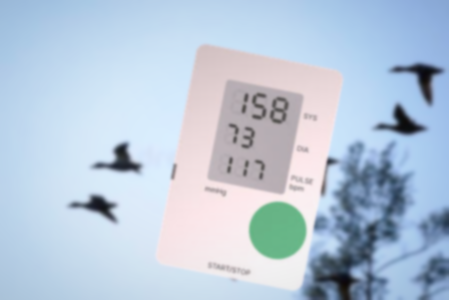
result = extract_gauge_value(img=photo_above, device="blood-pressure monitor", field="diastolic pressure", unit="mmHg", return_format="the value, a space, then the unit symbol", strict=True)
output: 73 mmHg
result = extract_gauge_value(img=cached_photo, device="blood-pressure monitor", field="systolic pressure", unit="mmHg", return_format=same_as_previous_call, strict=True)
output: 158 mmHg
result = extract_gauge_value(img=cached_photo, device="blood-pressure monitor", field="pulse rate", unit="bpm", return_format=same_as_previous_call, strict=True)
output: 117 bpm
